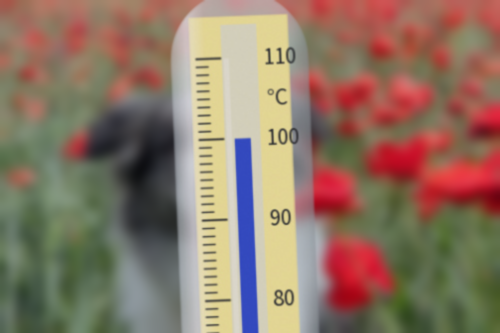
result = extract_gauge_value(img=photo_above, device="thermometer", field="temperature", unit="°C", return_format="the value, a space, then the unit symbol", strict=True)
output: 100 °C
